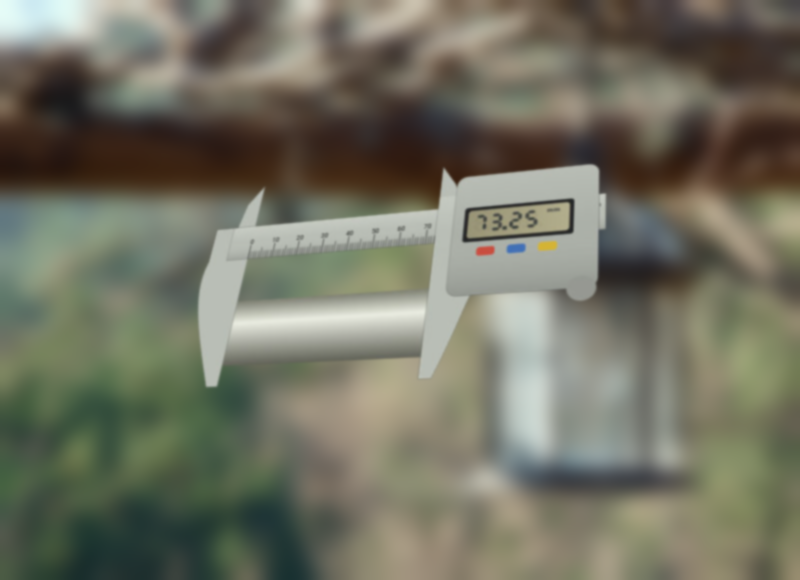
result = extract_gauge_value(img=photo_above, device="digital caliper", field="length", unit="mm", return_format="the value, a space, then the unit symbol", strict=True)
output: 73.25 mm
